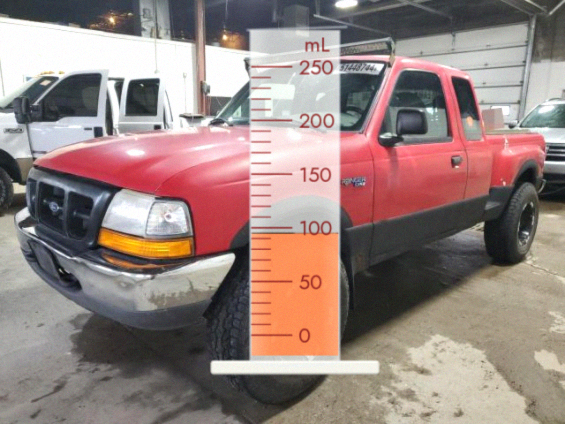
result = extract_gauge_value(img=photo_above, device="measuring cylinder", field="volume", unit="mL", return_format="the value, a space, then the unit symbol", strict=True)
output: 95 mL
